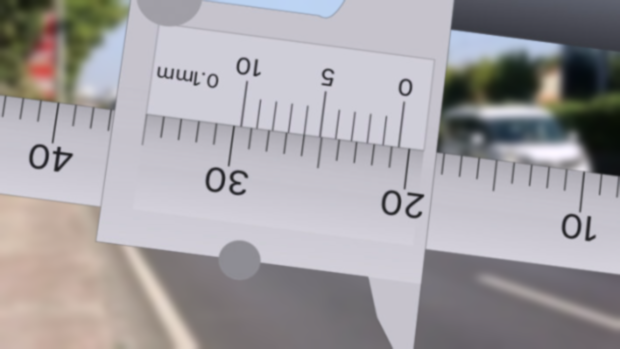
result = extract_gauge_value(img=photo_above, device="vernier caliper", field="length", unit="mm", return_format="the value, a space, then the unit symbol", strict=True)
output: 20.6 mm
